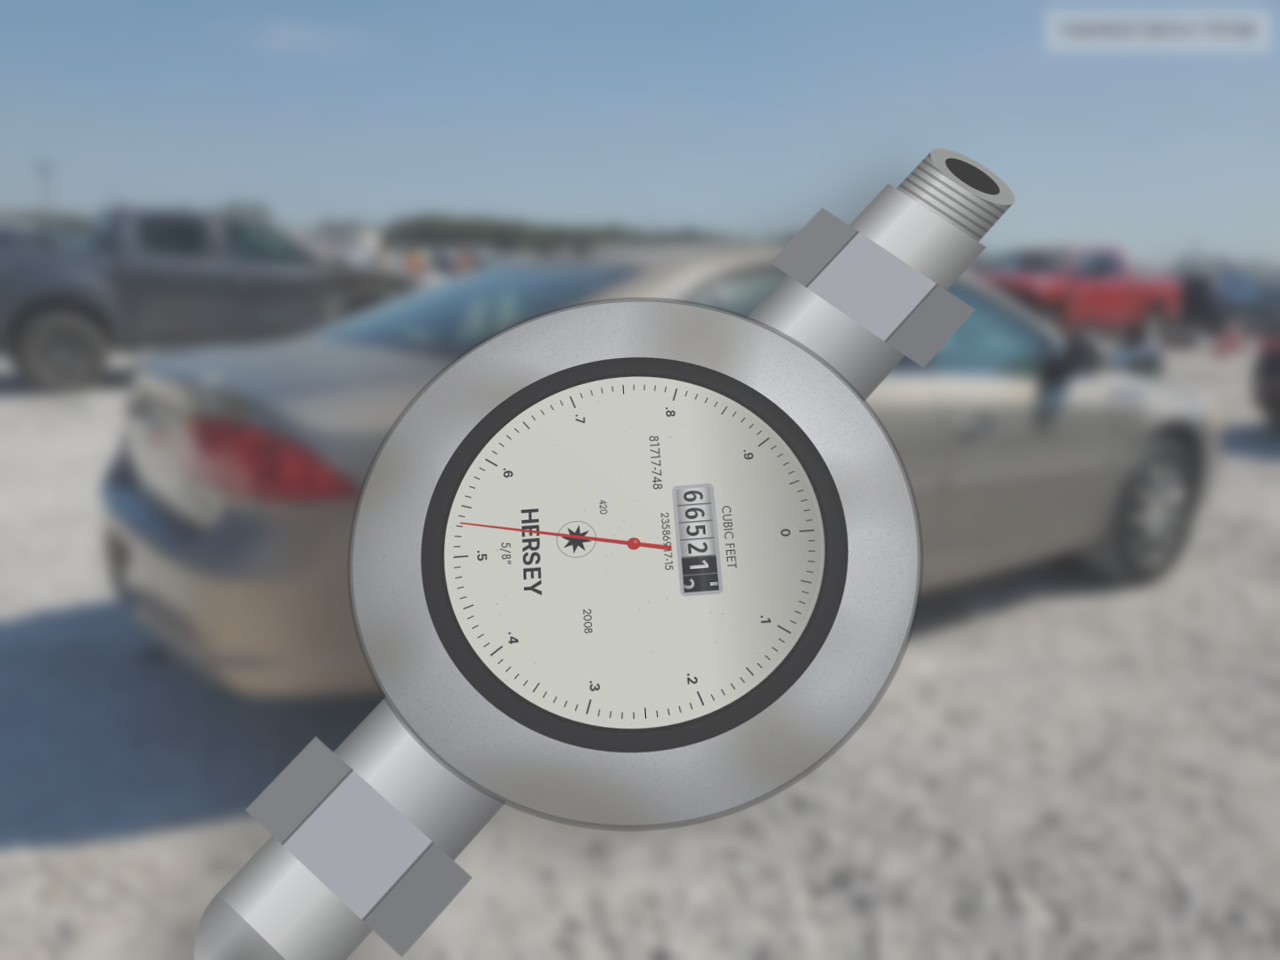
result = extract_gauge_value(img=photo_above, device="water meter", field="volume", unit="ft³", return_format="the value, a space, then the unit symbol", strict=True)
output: 665211.53 ft³
